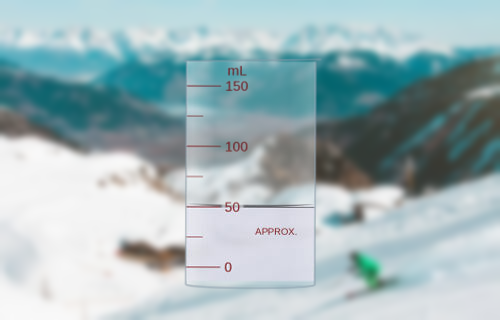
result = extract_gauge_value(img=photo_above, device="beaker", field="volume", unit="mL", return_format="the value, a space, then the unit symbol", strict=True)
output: 50 mL
